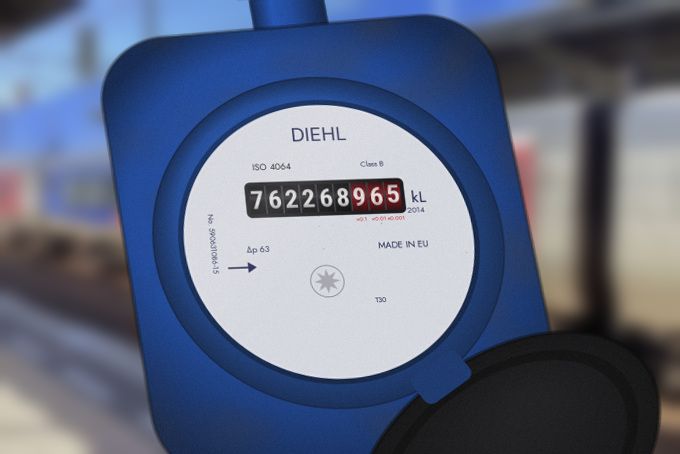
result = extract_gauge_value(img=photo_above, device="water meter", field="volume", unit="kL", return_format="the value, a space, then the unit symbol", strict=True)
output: 762268.965 kL
